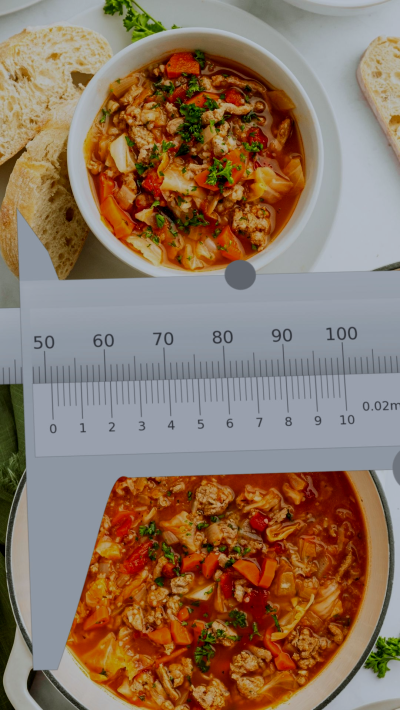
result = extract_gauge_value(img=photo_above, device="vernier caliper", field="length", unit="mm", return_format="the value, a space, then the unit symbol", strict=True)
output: 51.0 mm
